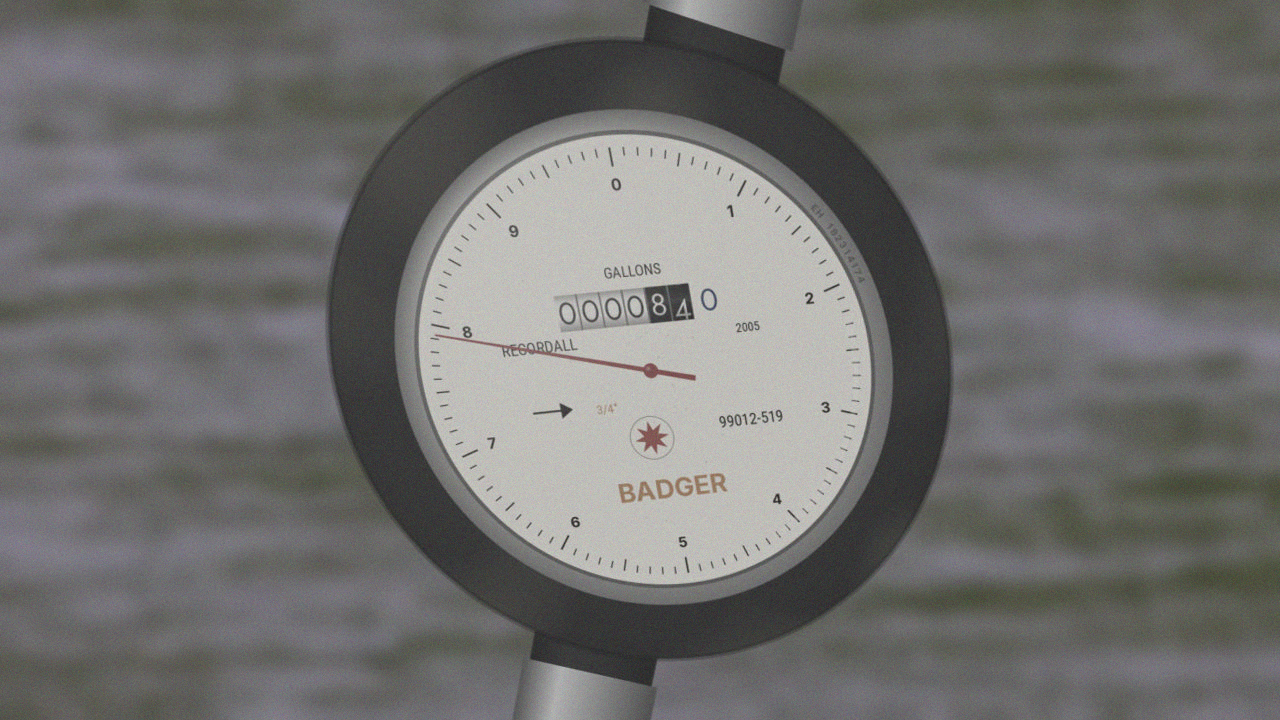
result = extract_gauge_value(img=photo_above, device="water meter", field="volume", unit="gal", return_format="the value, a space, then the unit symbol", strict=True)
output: 837.9 gal
